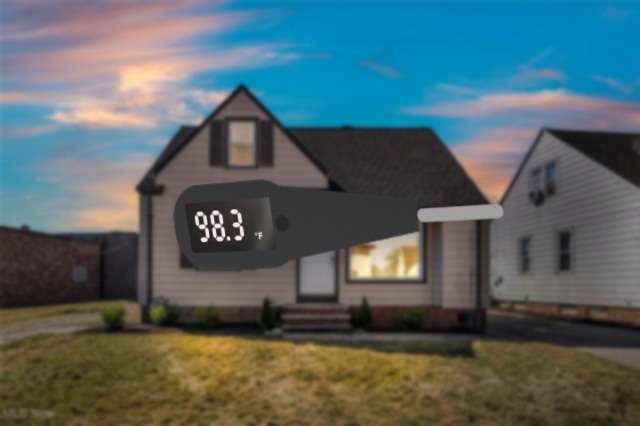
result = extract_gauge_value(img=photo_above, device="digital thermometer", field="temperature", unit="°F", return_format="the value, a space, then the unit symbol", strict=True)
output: 98.3 °F
